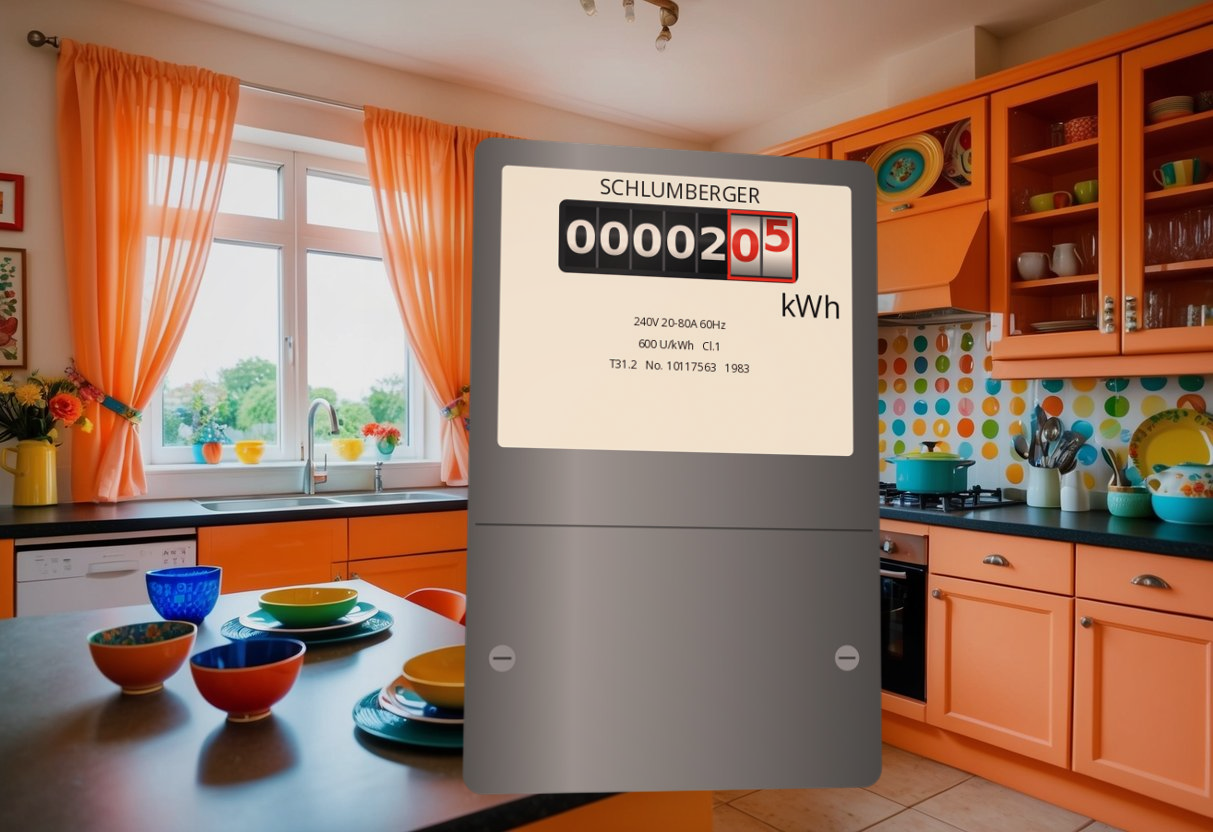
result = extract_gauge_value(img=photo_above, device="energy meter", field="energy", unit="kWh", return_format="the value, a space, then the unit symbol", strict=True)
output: 2.05 kWh
